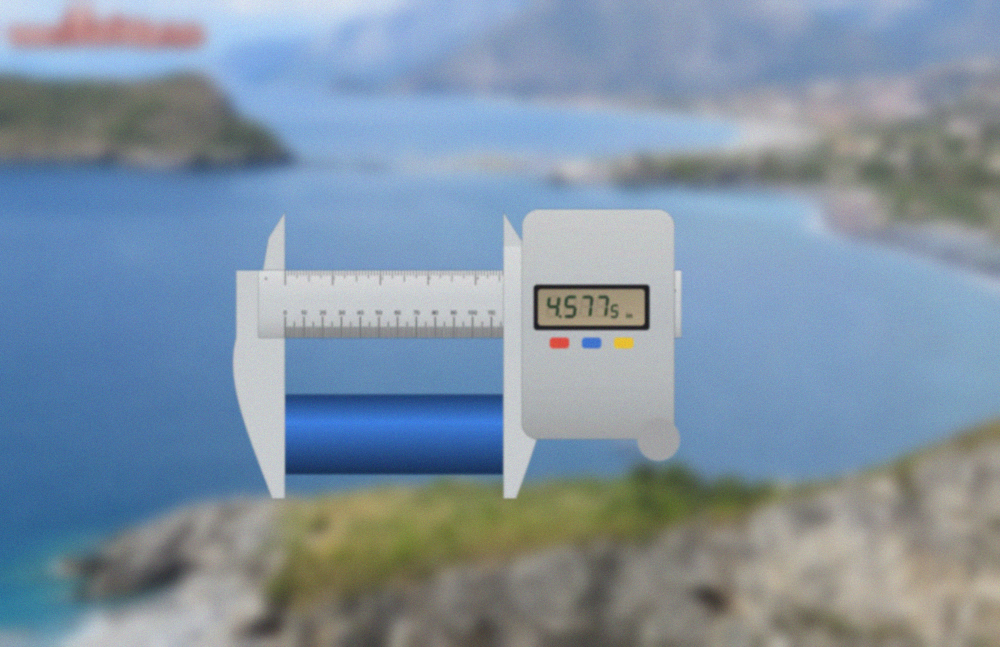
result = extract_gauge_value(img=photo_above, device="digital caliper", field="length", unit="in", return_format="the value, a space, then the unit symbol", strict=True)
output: 4.5775 in
